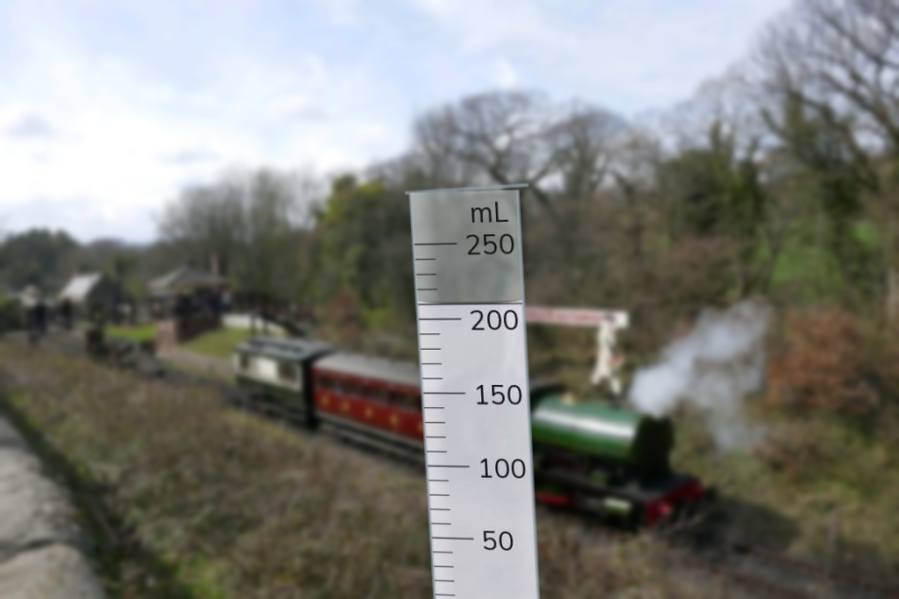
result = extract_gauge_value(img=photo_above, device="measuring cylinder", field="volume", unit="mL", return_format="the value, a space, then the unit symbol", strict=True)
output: 210 mL
